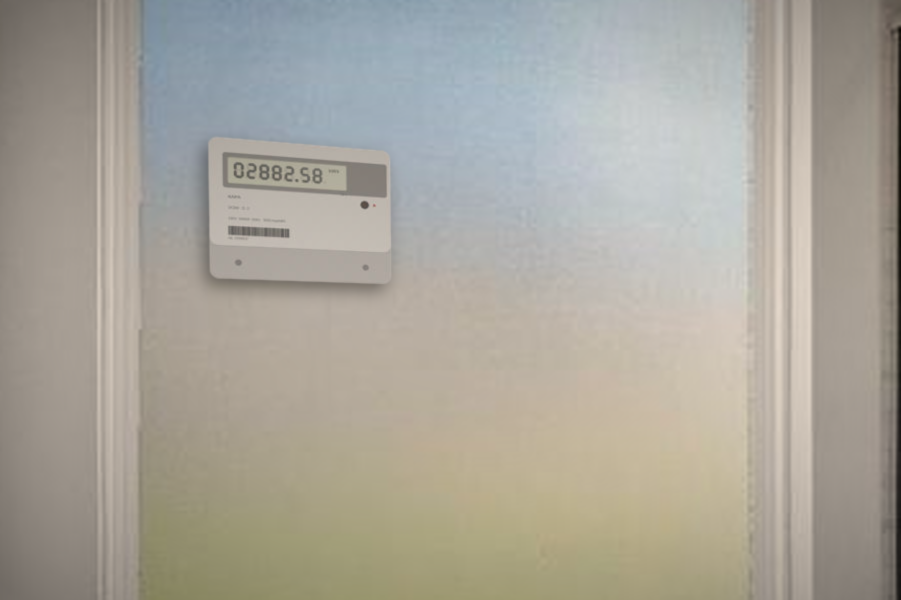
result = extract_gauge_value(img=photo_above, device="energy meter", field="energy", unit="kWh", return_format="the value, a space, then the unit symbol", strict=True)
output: 2882.58 kWh
